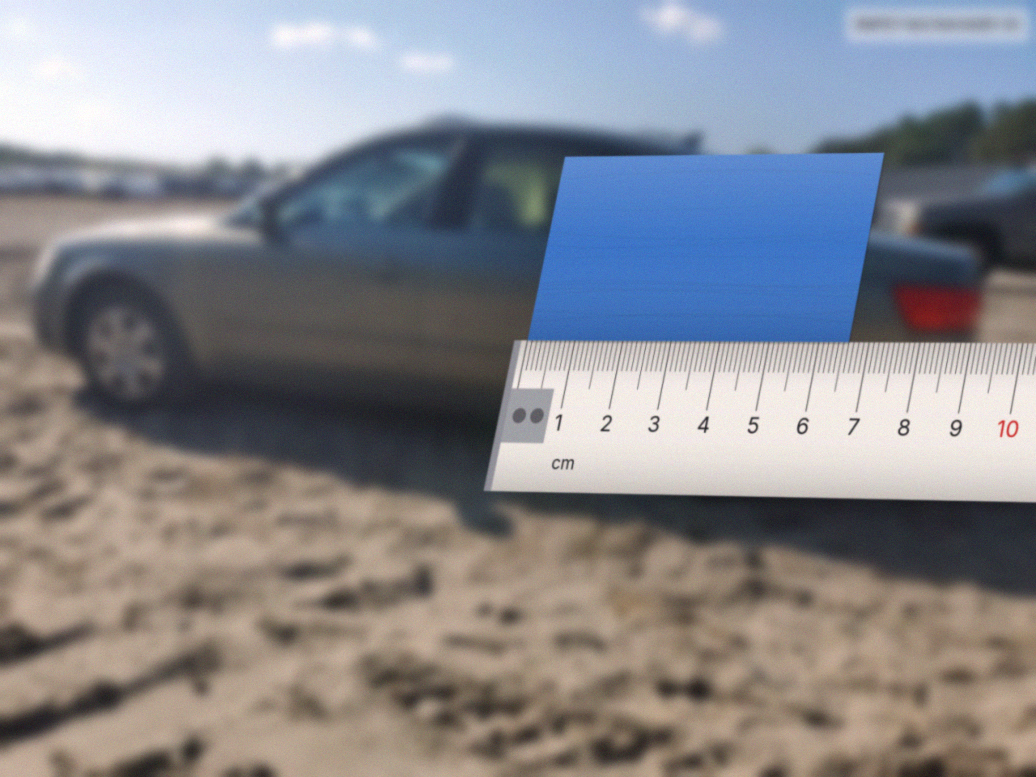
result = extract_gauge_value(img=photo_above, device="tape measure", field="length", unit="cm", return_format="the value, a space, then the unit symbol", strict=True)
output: 6.6 cm
